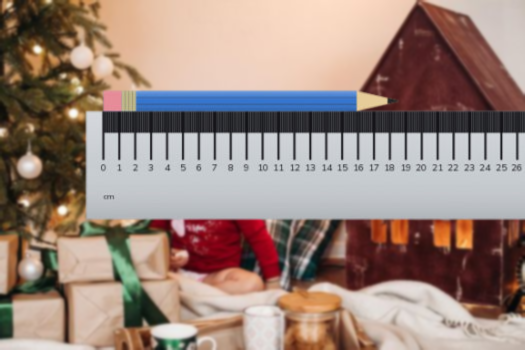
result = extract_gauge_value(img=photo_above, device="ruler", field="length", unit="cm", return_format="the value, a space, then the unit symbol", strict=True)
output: 18.5 cm
